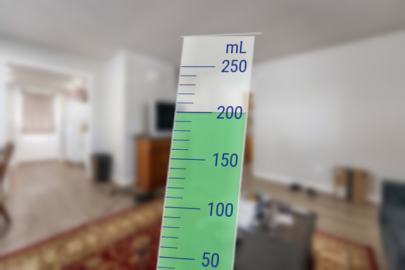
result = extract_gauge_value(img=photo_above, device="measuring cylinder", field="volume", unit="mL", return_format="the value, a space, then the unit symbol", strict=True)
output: 200 mL
